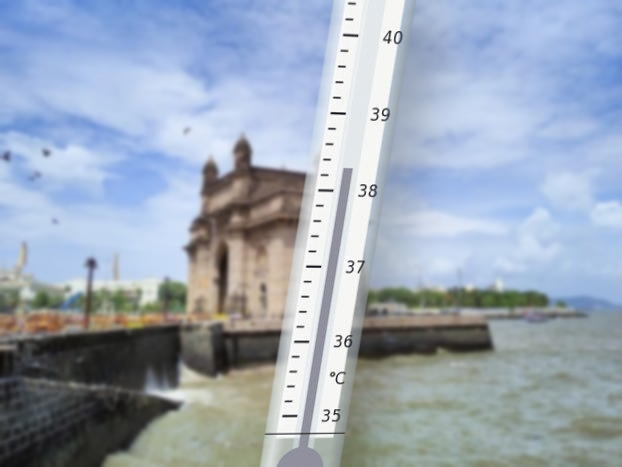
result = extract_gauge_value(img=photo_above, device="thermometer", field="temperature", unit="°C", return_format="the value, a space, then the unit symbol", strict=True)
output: 38.3 °C
